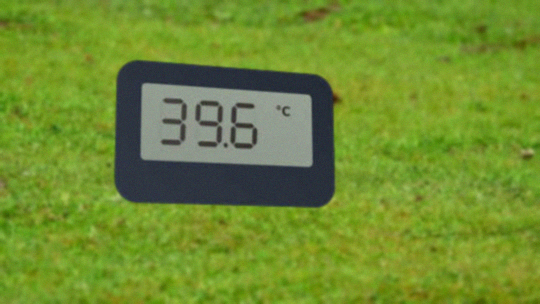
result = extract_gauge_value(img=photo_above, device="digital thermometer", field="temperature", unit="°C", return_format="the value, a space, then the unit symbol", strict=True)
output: 39.6 °C
